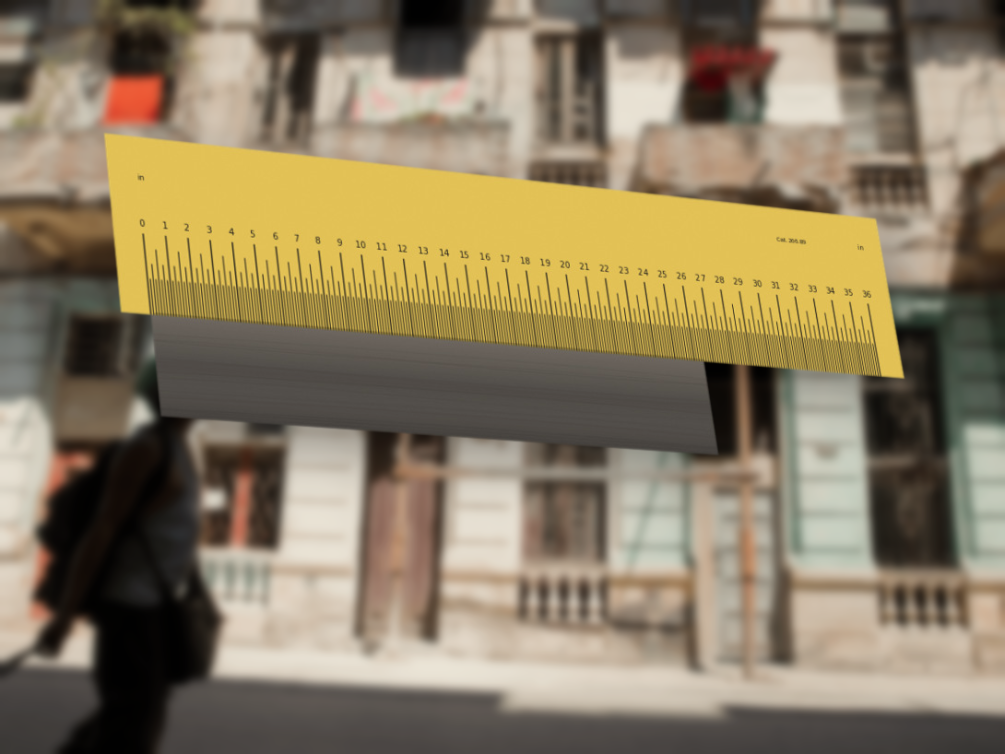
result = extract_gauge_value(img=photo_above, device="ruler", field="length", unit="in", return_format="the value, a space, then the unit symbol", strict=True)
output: 26.5 in
